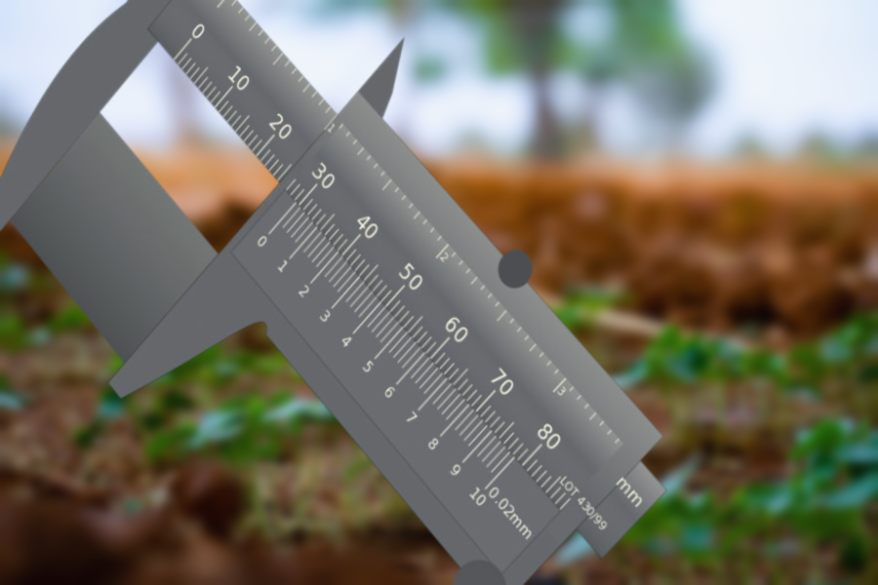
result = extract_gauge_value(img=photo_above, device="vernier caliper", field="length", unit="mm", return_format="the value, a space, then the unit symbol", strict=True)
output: 29.4 mm
